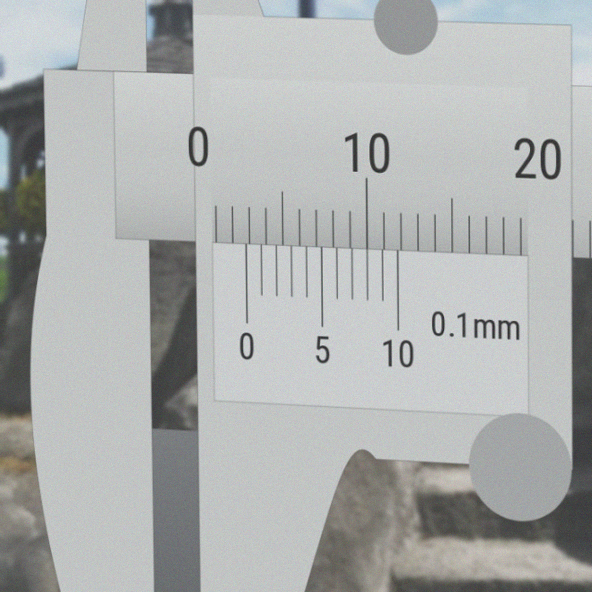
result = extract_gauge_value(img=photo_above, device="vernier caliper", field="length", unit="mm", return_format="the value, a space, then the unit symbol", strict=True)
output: 2.8 mm
